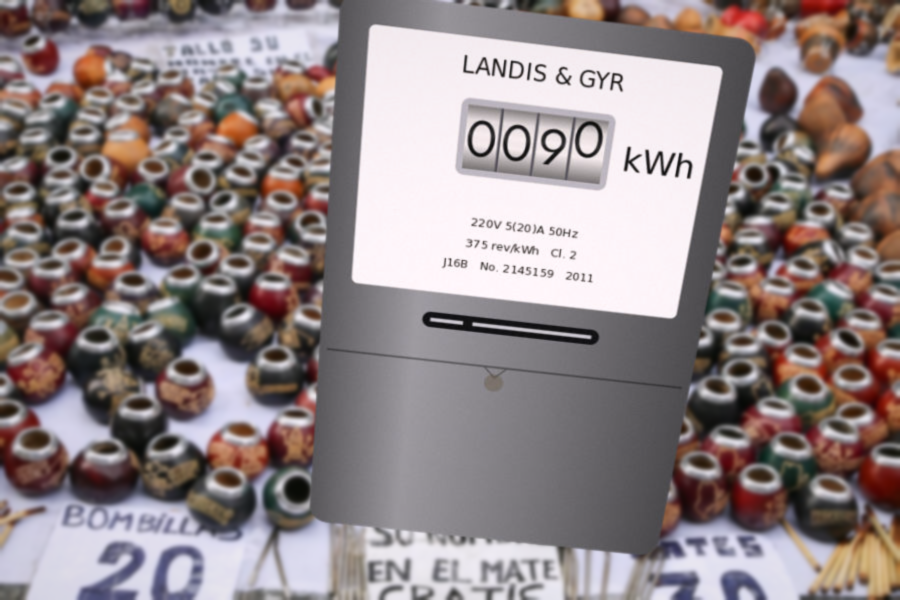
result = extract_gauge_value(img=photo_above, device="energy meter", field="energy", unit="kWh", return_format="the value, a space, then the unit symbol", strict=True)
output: 90 kWh
